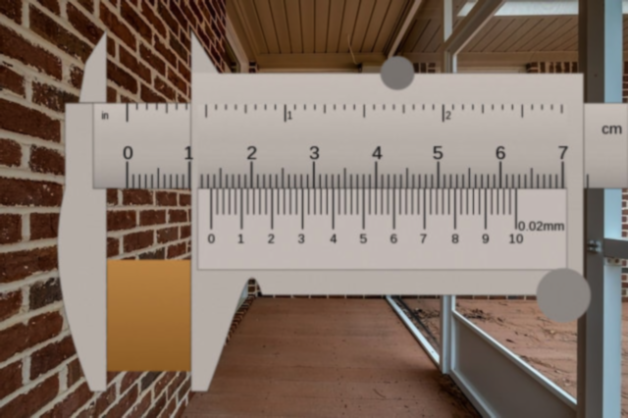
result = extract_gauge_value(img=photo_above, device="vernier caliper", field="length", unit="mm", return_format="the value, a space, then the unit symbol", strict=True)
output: 13.5 mm
